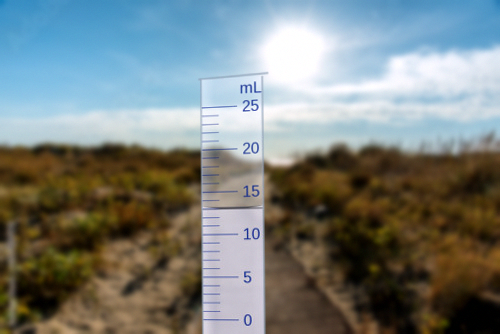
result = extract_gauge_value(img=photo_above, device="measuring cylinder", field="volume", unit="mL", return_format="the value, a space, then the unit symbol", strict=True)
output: 13 mL
